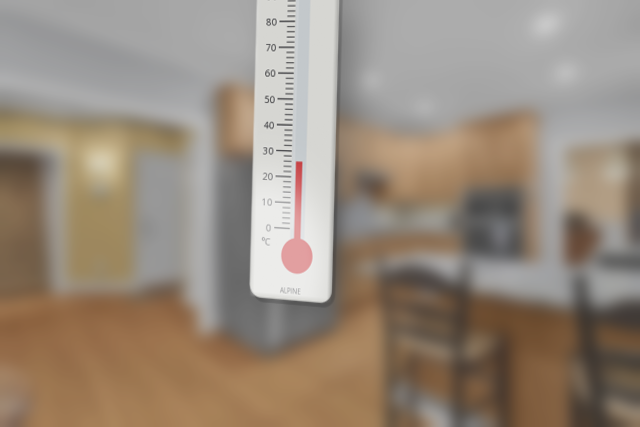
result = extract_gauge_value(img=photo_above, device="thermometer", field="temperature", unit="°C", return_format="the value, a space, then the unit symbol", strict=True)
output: 26 °C
